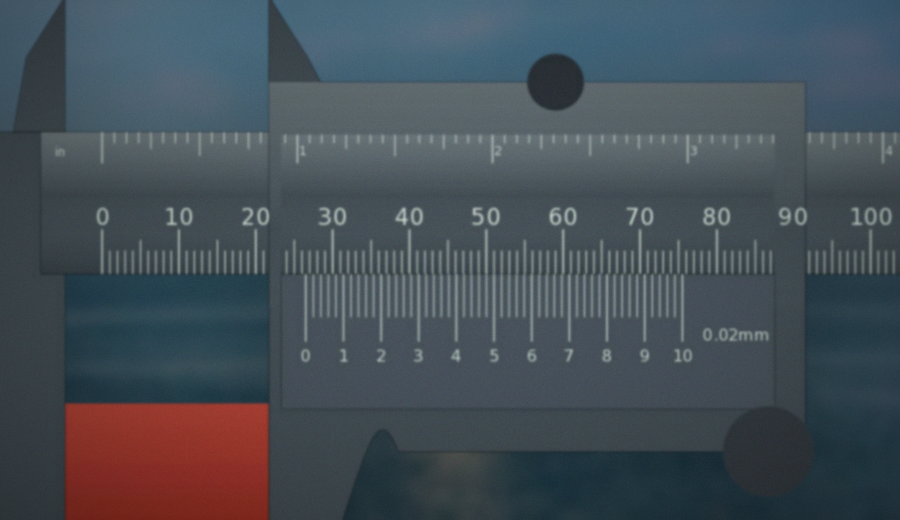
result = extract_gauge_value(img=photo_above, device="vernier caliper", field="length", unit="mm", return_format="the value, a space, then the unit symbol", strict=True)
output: 26.5 mm
